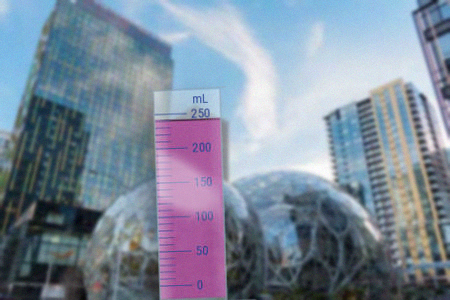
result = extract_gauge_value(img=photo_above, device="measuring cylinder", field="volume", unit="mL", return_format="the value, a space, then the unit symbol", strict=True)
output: 240 mL
